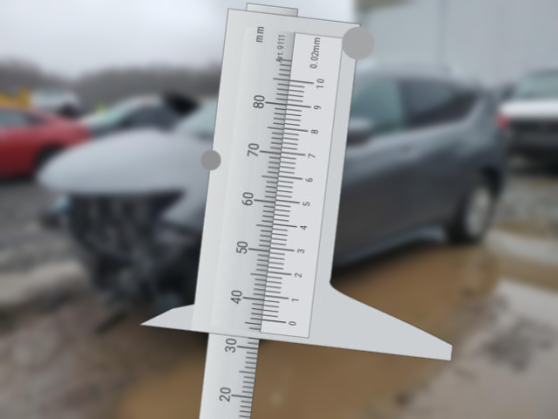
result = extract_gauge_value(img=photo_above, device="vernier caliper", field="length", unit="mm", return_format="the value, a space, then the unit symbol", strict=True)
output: 36.0 mm
